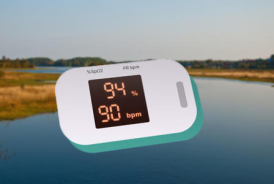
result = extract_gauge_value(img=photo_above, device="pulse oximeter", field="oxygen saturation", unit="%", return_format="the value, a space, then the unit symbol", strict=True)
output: 94 %
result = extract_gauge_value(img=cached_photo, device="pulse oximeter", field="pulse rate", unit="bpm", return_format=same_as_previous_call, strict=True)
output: 90 bpm
